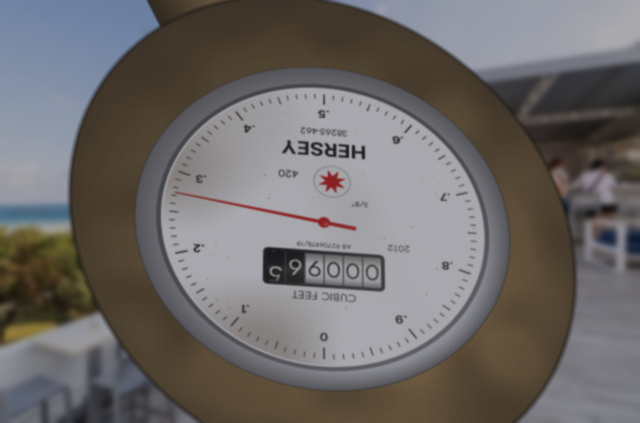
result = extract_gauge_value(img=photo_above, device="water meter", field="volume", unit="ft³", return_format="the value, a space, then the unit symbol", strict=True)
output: 965.27 ft³
